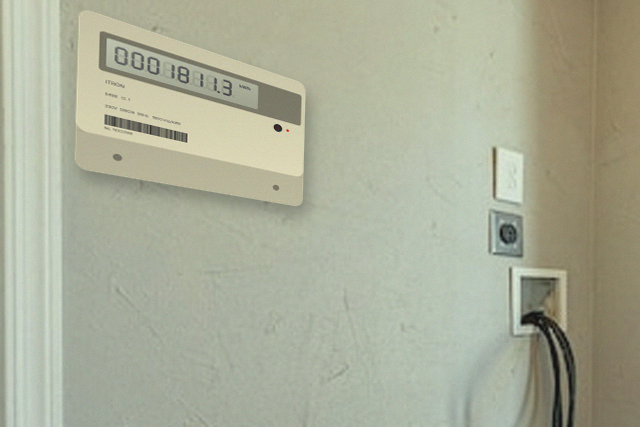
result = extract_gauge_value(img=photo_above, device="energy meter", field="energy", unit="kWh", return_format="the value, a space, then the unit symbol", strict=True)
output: 1811.3 kWh
